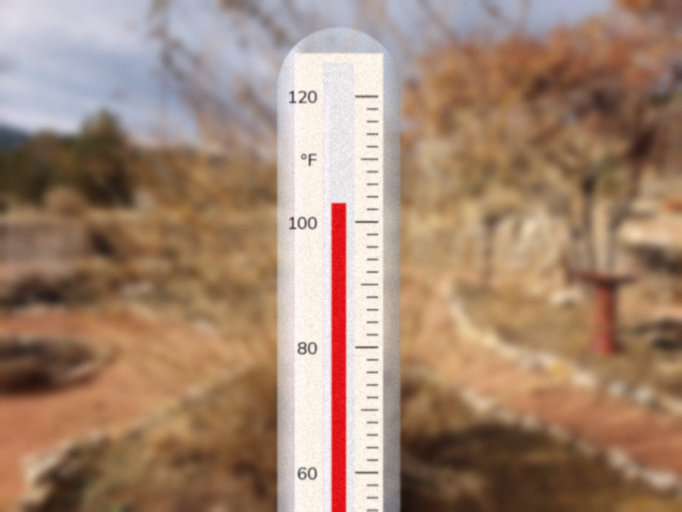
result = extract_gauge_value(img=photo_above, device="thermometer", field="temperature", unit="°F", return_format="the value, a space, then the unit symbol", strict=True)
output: 103 °F
